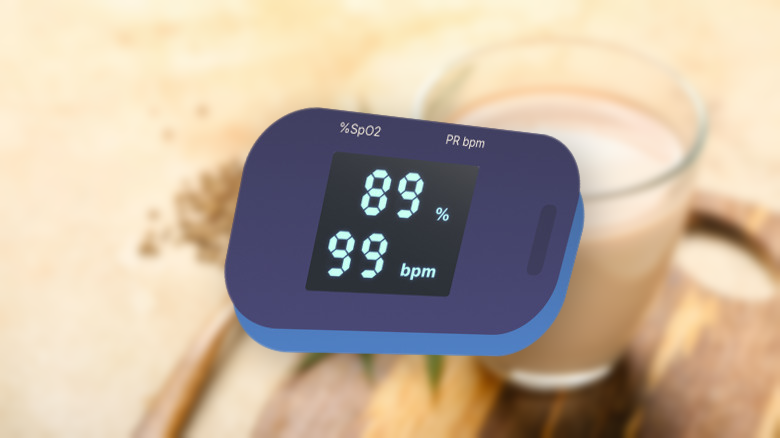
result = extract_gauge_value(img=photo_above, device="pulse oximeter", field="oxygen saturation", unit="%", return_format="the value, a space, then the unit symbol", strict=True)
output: 89 %
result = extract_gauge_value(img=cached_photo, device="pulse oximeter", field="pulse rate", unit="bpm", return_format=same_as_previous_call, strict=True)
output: 99 bpm
